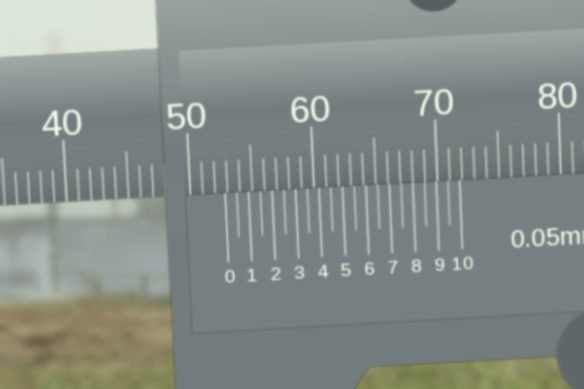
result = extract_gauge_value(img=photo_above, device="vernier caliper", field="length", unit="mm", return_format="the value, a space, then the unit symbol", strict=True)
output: 52.8 mm
